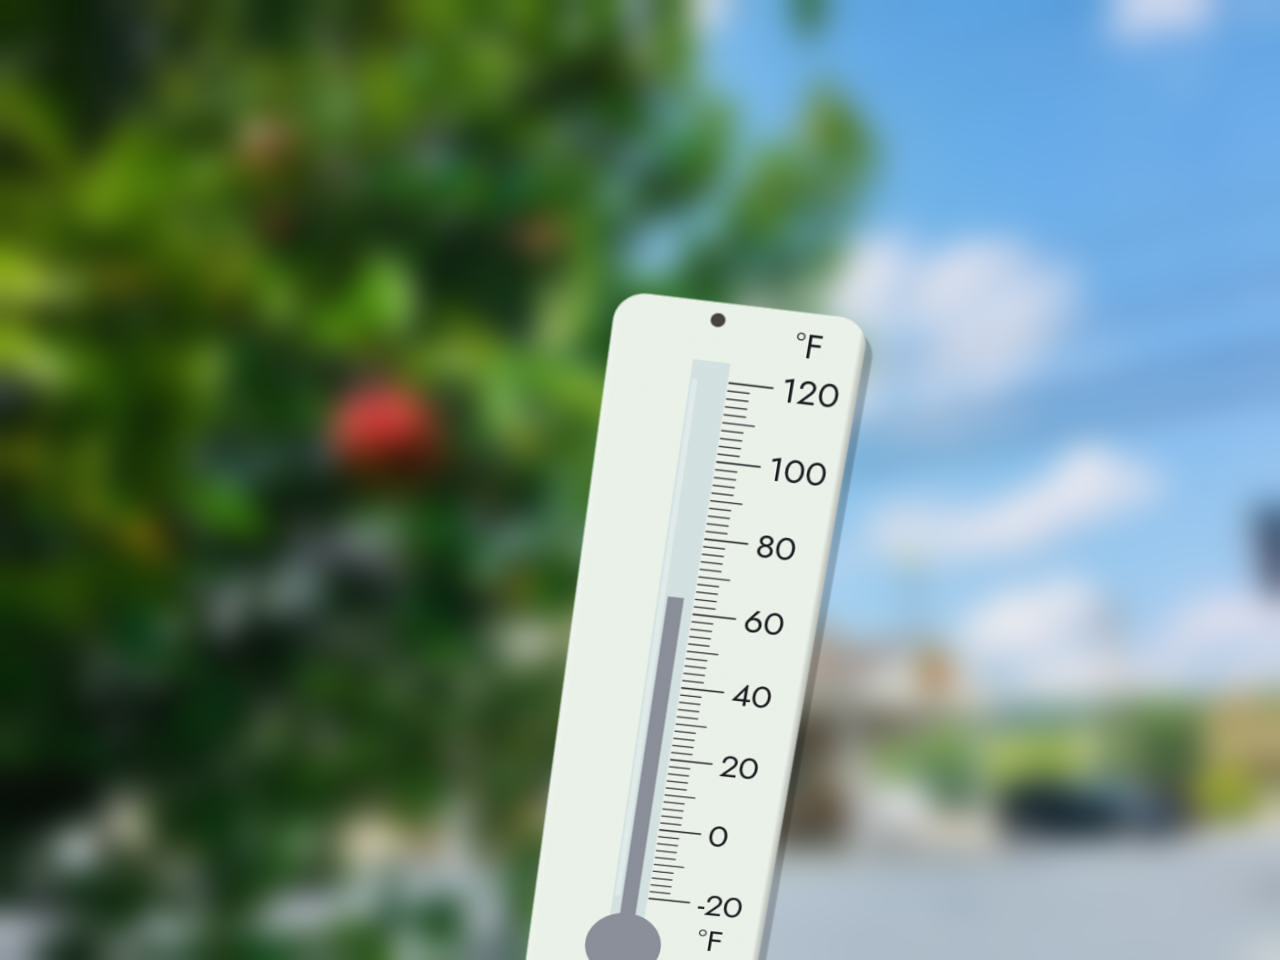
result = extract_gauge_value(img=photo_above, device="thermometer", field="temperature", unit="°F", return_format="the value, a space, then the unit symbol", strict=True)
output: 64 °F
